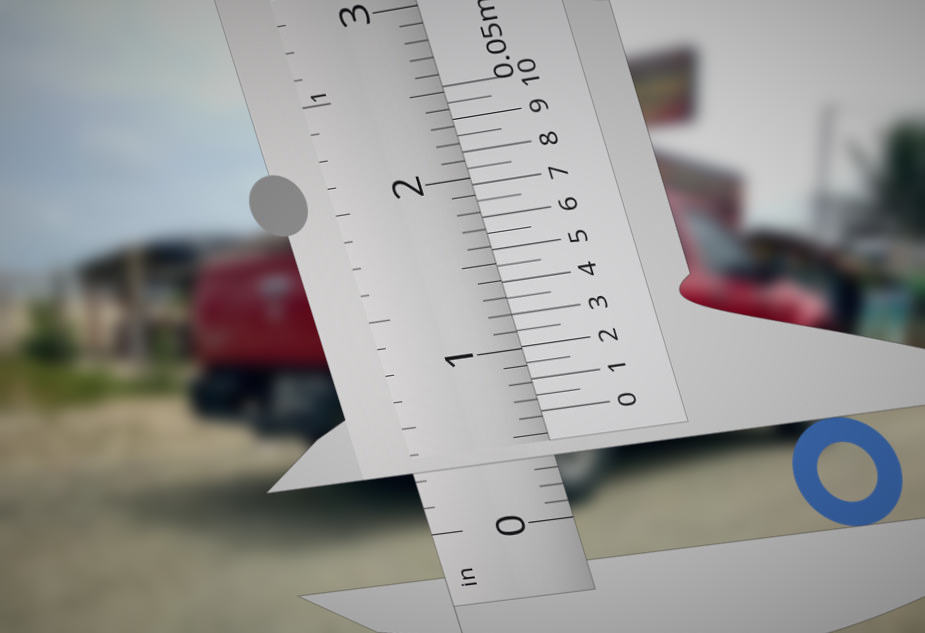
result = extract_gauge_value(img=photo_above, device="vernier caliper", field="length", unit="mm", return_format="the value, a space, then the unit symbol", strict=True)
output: 6.3 mm
